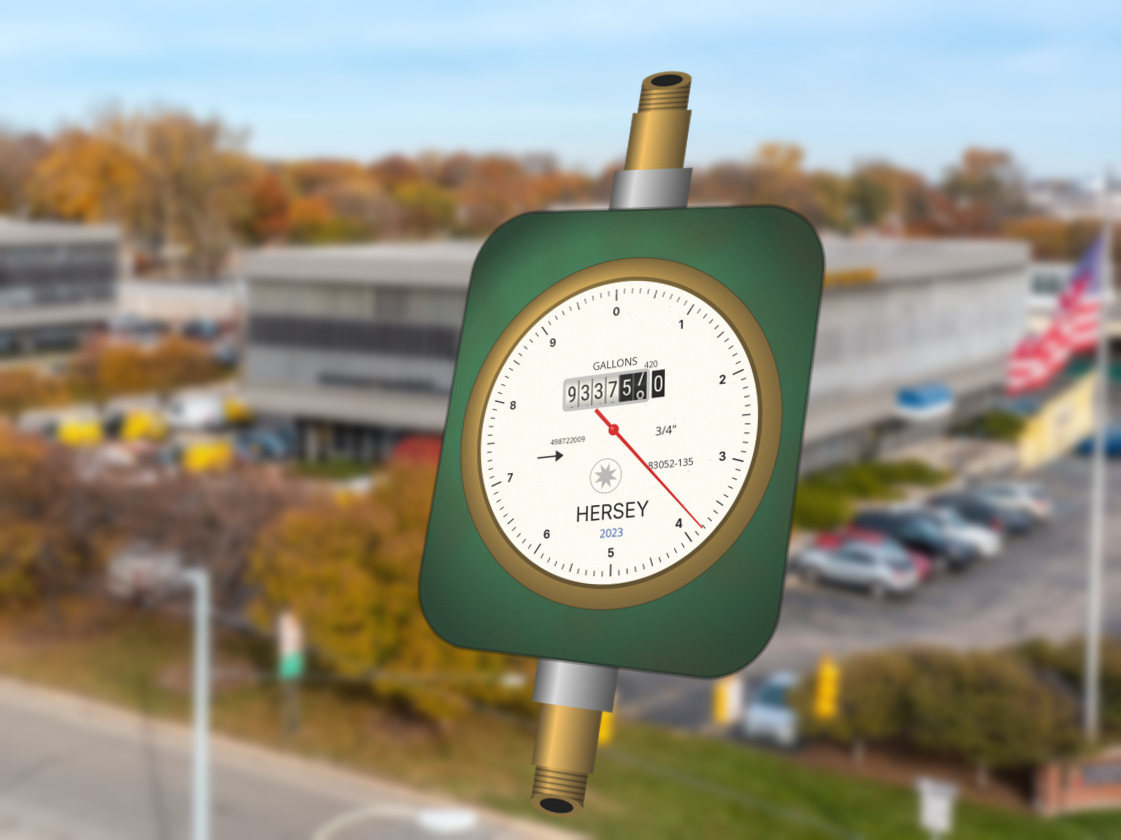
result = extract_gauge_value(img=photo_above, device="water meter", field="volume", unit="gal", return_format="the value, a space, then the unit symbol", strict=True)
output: 9337573.8 gal
